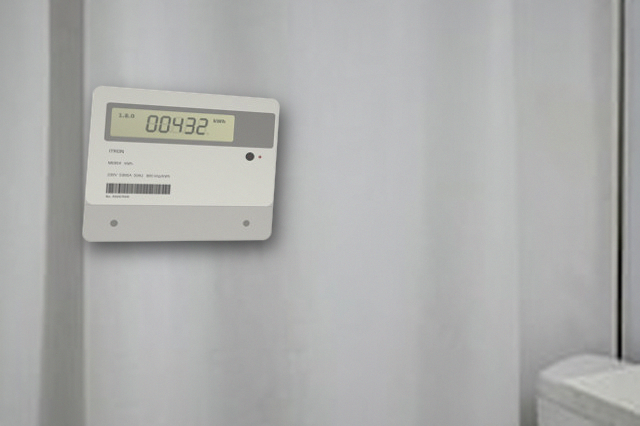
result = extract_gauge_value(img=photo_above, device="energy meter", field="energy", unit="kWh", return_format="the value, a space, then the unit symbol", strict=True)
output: 432 kWh
